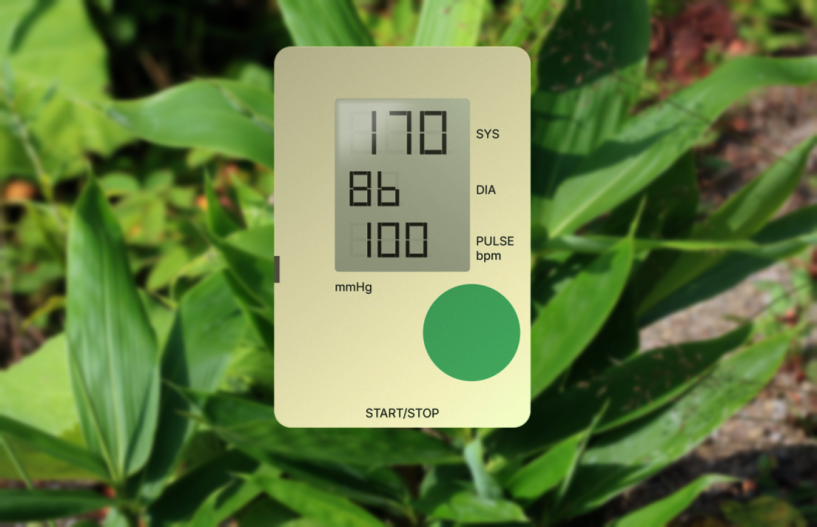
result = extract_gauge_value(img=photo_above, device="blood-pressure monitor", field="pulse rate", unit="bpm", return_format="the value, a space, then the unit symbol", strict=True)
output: 100 bpm
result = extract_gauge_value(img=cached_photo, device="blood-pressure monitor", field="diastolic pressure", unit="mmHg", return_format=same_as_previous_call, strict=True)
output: 86 mmHg
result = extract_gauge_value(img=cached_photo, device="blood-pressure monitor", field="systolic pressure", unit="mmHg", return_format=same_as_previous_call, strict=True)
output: 170 mmHg
